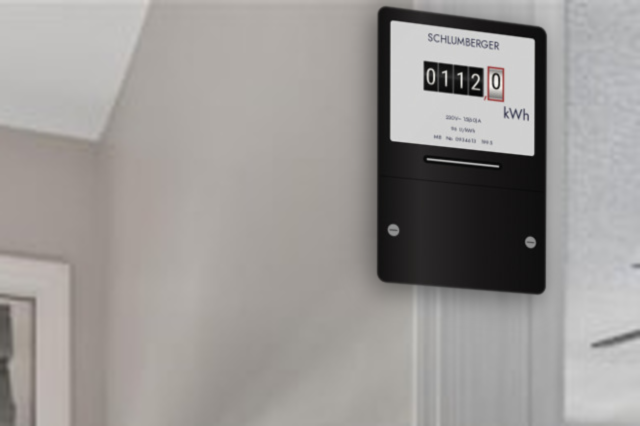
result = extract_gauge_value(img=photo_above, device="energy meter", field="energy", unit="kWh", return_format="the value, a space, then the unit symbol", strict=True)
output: 112.0 kWh
